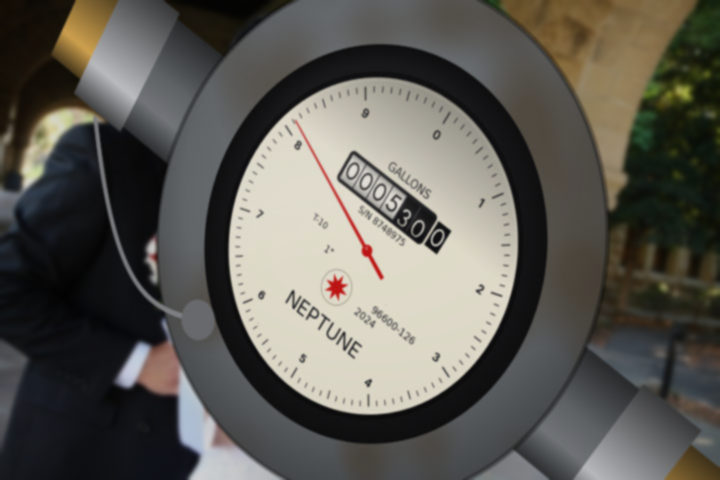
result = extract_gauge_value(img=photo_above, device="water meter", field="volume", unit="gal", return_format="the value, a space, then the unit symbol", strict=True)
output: 5298.1 gal
